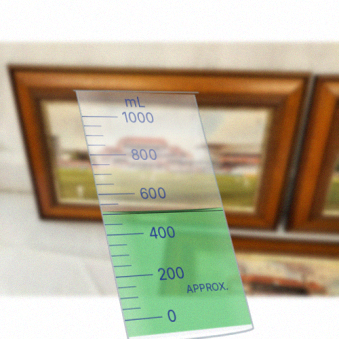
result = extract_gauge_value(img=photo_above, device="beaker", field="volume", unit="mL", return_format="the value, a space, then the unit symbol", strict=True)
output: 500 mL
